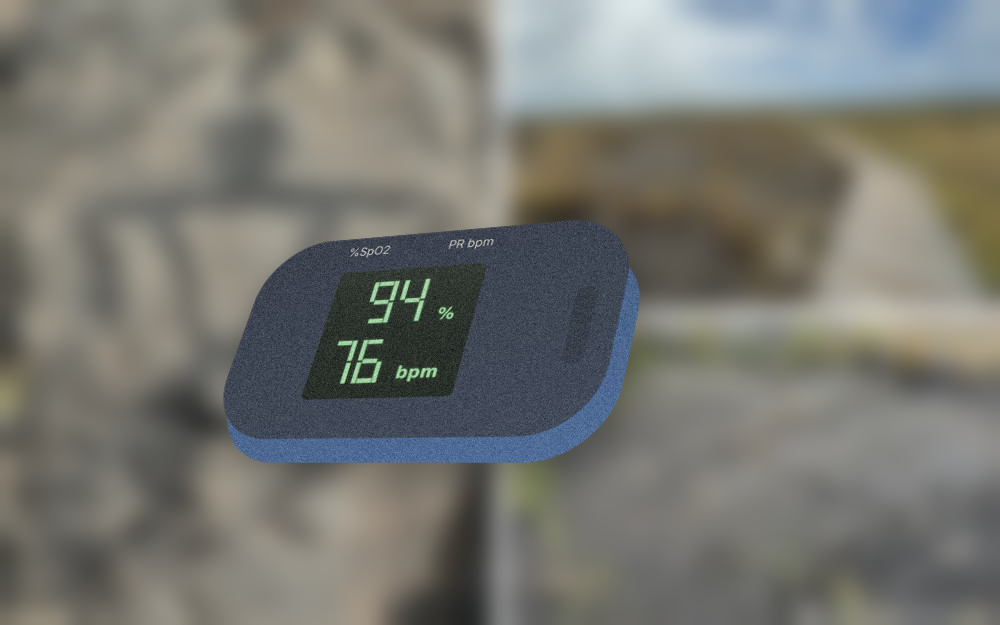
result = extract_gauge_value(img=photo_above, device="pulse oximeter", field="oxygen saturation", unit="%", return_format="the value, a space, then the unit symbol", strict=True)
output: 94 %
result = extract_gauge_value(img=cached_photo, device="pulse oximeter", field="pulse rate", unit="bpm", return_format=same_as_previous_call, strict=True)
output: 76 bpm
